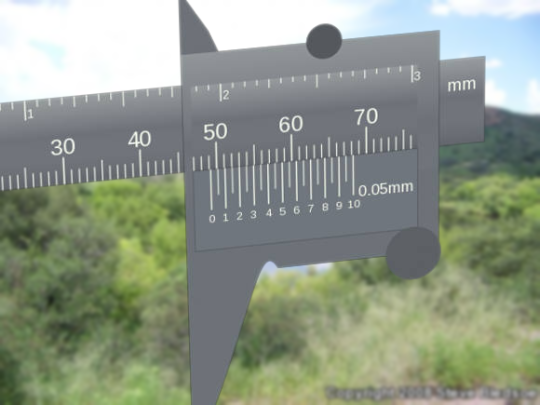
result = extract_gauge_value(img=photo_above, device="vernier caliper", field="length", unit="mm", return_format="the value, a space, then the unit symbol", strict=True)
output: 49.2 mm
